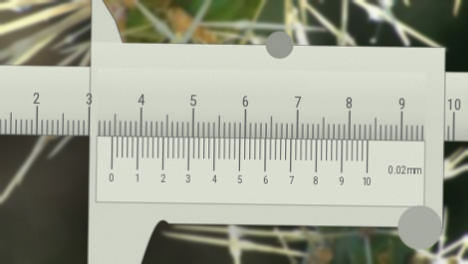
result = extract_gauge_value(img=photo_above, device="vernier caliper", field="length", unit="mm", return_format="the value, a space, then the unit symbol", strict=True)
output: 34.5 mm
